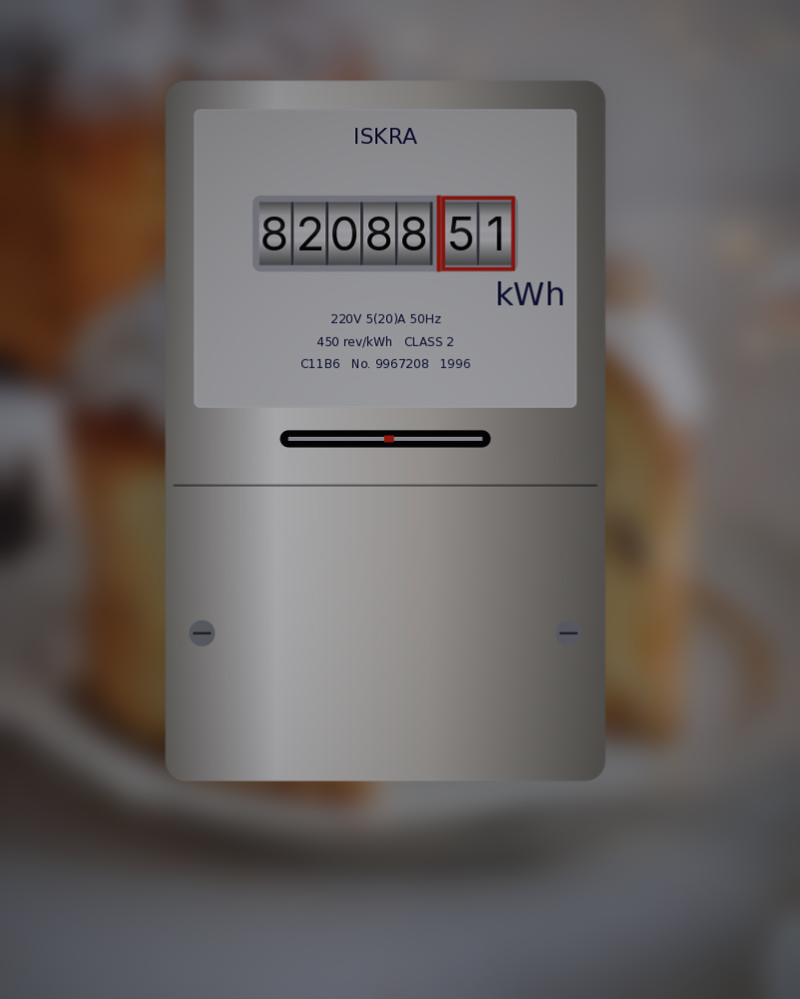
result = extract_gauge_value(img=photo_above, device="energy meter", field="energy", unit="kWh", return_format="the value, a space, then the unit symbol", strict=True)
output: 82088.51 kWh
